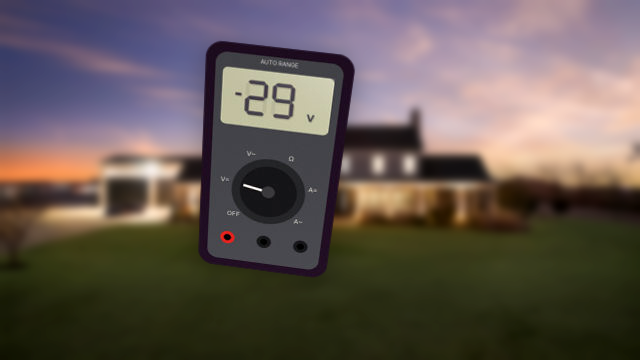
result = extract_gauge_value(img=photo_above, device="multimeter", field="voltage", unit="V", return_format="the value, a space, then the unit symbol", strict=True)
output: -29 V
